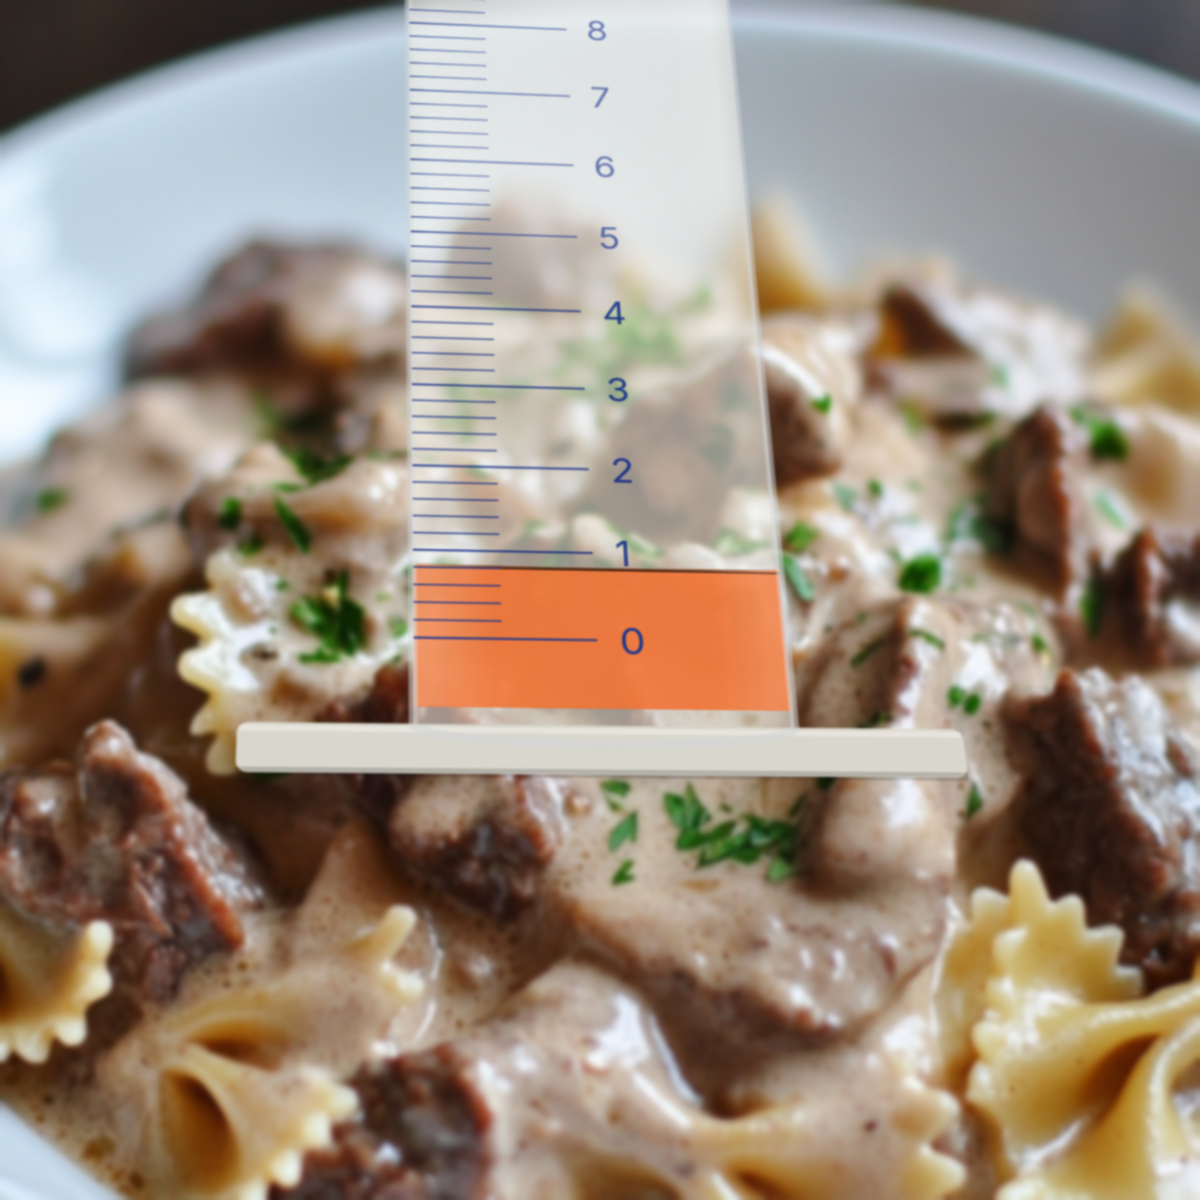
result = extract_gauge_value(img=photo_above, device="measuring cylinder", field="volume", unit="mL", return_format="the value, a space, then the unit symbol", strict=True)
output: 0.8 mL
